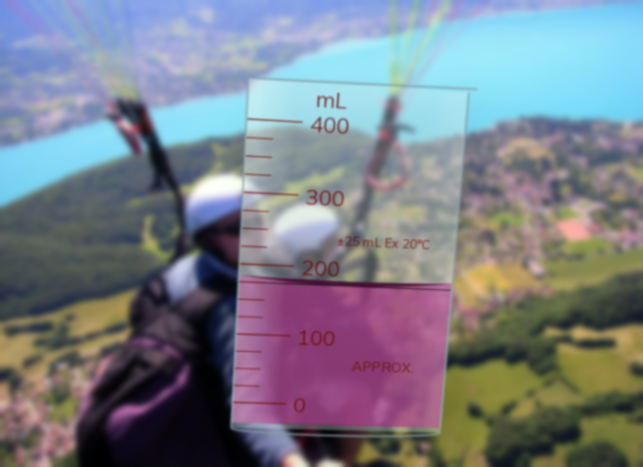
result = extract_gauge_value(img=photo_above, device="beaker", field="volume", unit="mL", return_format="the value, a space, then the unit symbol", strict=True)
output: 175 mL
